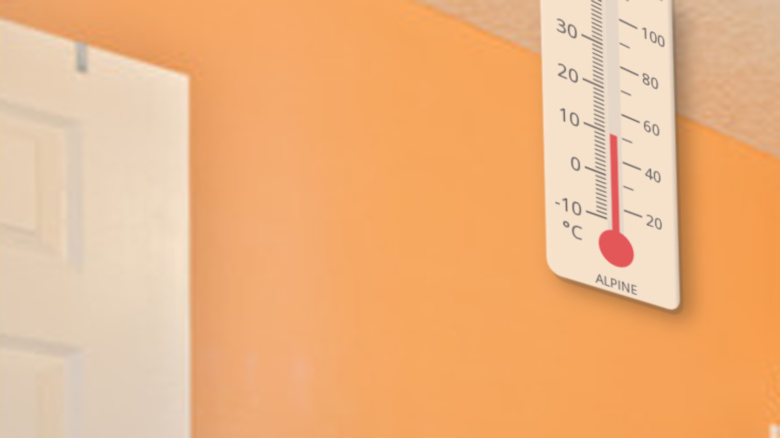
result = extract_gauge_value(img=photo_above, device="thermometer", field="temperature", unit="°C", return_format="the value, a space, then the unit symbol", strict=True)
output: 10 °C
